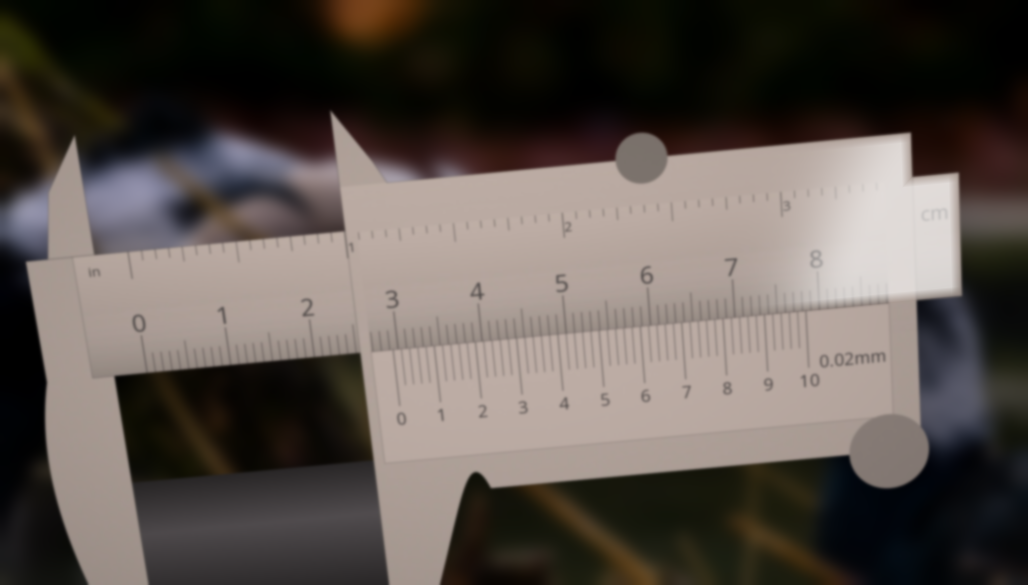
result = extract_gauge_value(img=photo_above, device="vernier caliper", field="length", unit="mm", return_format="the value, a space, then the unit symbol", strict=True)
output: 29.4 mm
